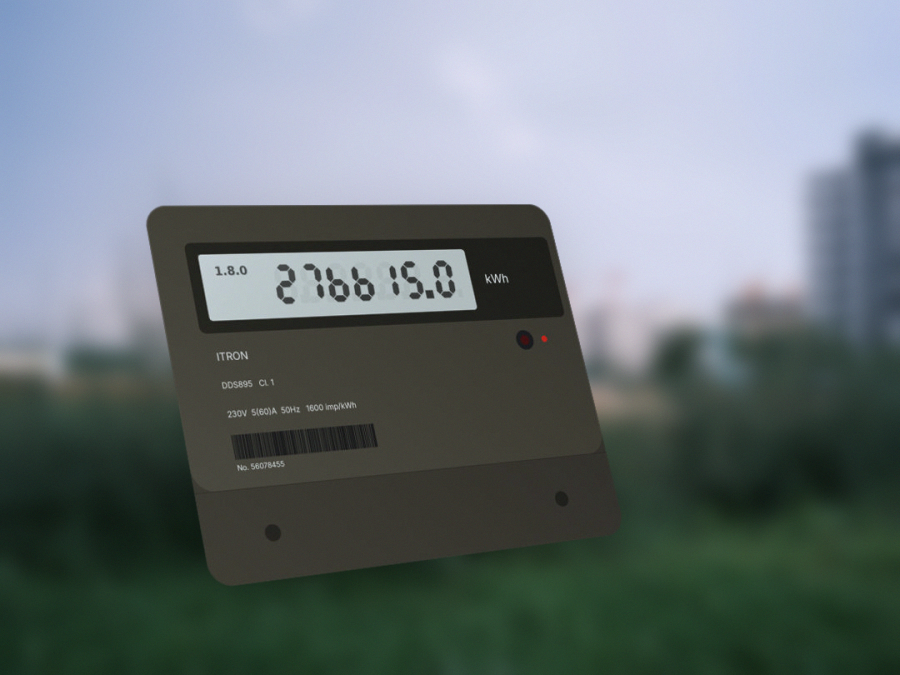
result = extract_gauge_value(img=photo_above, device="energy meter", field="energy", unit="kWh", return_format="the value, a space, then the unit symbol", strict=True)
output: 276615.0 kWh
